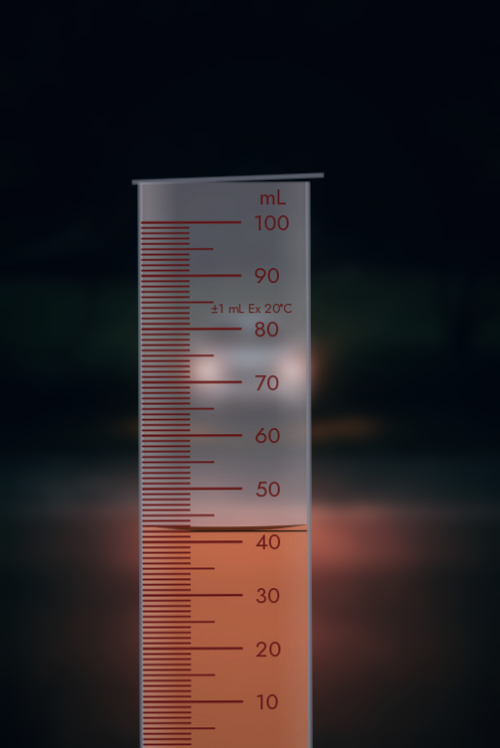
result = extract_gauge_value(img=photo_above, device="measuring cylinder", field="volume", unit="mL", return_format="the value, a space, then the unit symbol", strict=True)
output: 42 mL
